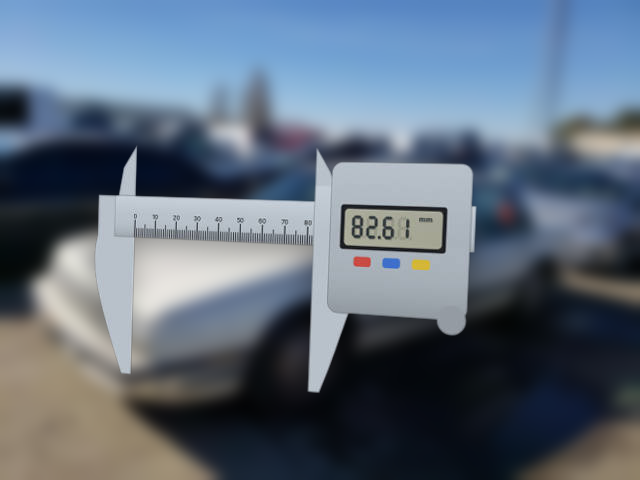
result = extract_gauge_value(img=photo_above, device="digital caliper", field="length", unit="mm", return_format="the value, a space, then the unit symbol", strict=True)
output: 82.61 mm
